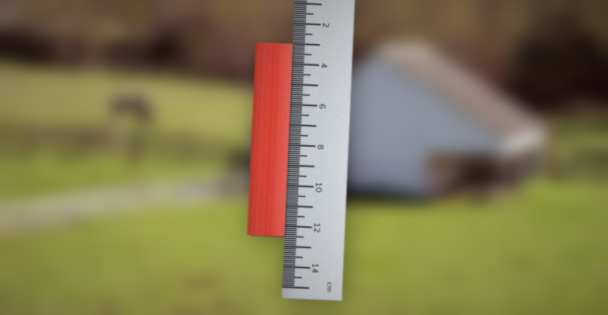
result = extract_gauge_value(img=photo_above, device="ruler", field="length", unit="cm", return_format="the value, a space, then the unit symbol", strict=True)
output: 9.5 cm
